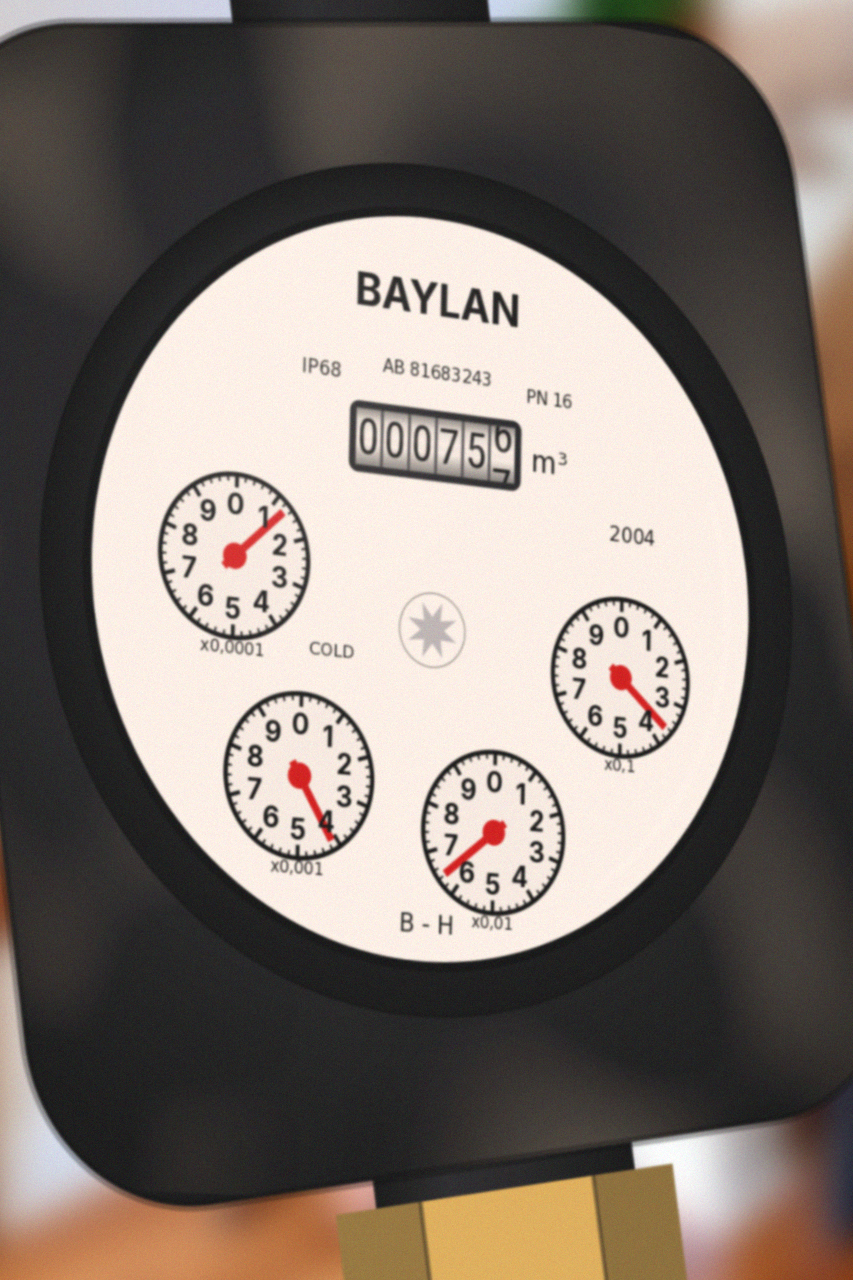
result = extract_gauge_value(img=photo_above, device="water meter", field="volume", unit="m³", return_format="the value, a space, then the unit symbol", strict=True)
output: 756.3641 m³
